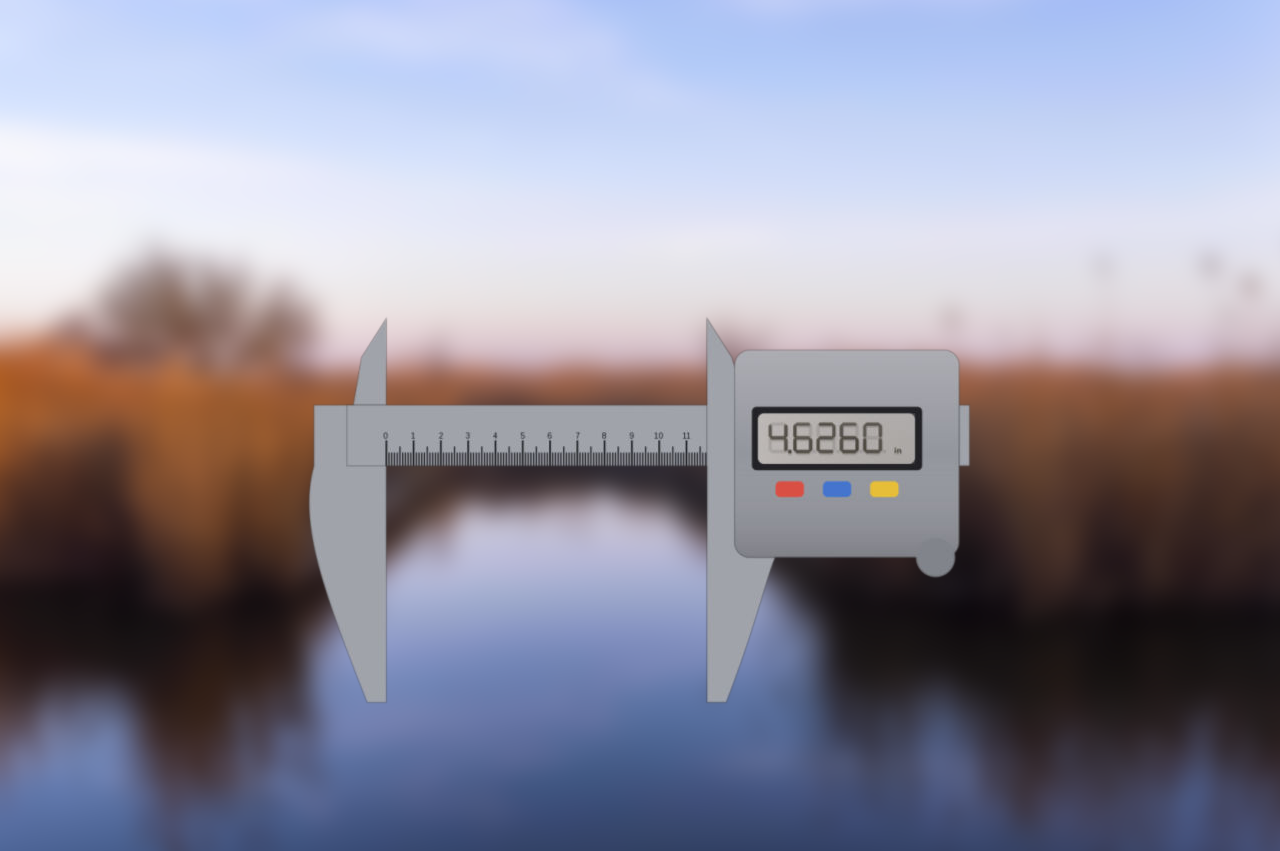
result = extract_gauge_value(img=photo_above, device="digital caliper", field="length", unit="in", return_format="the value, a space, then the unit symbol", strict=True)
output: 4.6260 in
